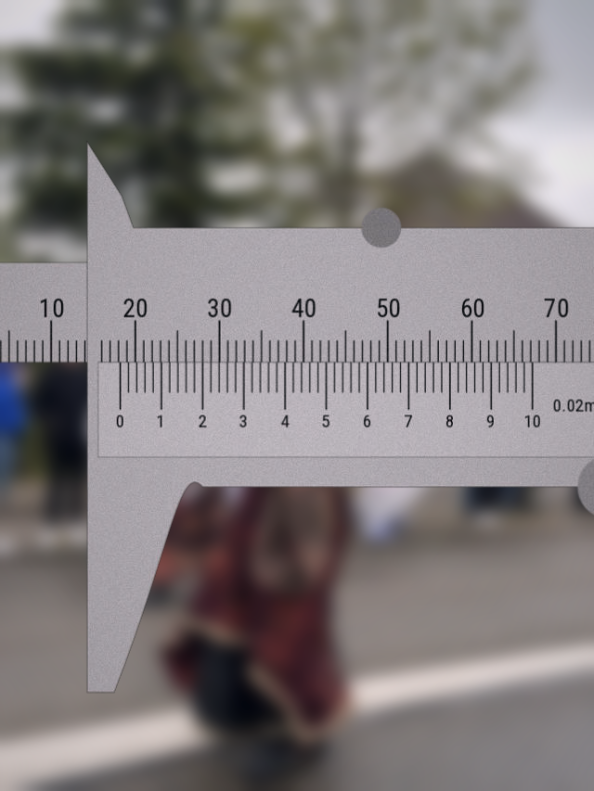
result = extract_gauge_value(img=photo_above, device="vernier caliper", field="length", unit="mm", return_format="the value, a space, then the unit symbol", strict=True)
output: 18.2 mm
